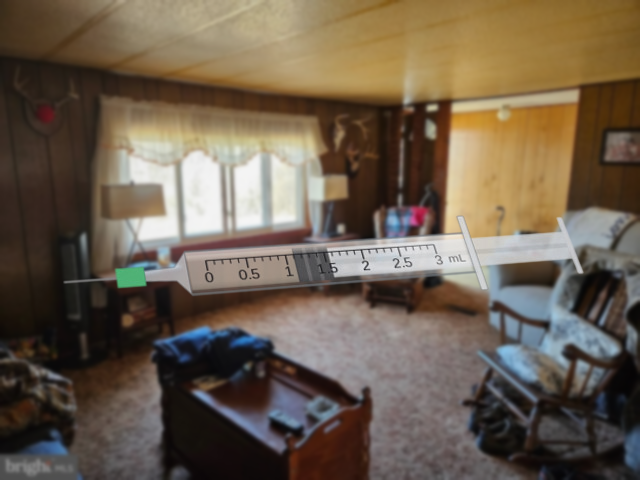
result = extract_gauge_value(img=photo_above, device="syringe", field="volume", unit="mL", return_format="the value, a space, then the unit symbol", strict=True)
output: 1.1 mL
